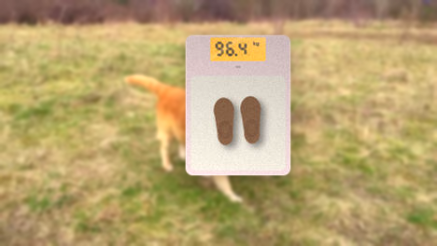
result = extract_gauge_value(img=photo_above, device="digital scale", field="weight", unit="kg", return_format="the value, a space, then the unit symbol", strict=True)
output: 96.4 kg
